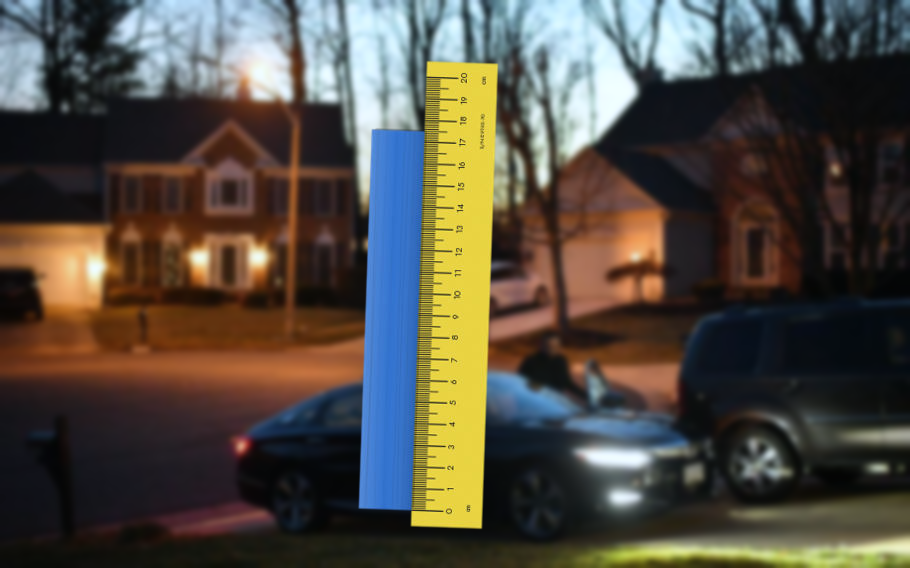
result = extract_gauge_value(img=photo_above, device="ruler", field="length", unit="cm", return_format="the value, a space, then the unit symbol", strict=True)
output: 17.5 cm
